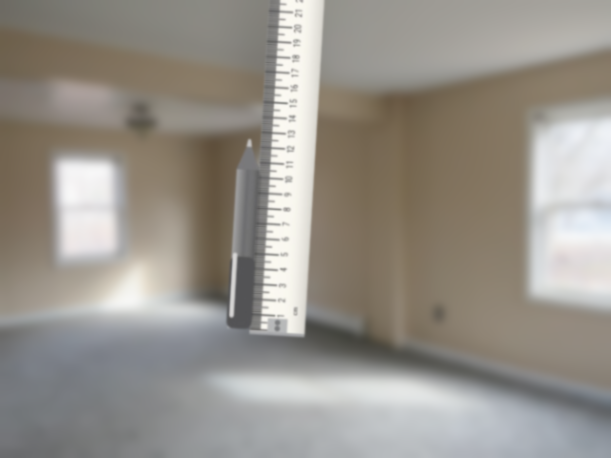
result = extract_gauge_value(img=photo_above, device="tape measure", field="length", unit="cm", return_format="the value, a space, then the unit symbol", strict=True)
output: 12.5 cm
